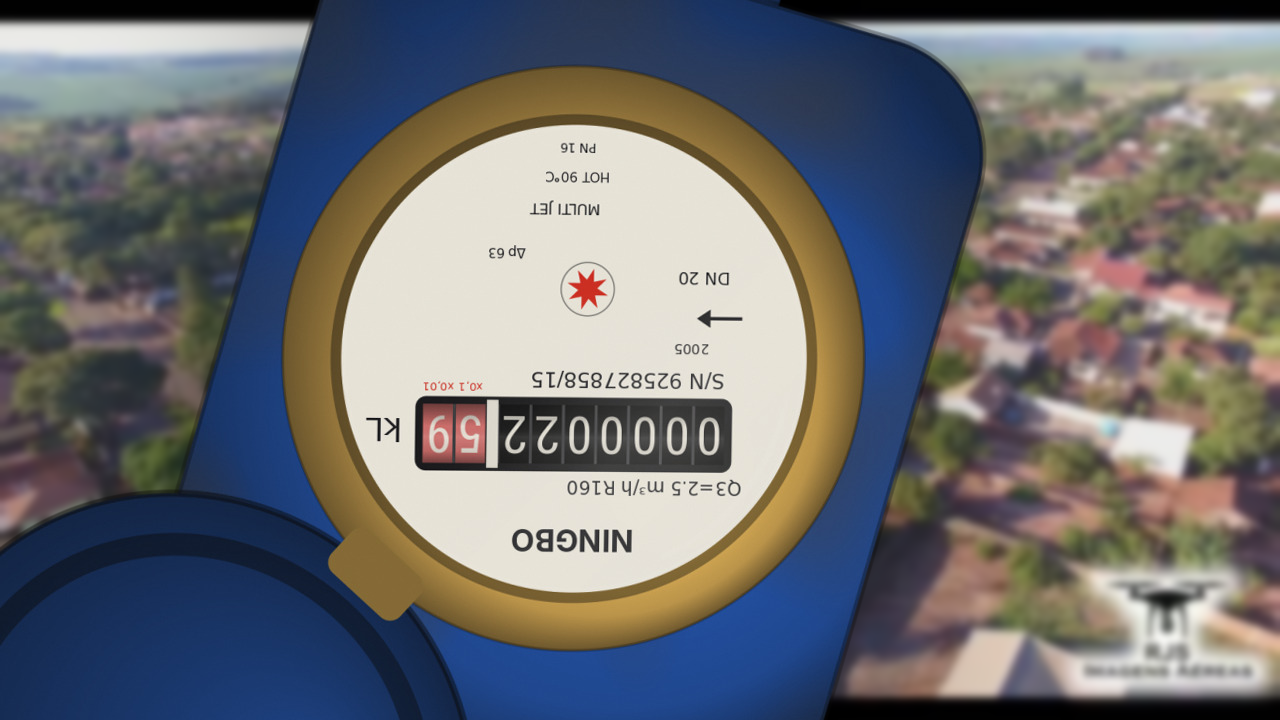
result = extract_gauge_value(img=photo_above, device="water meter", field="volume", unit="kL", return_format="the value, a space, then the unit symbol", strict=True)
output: 22.59 kL
